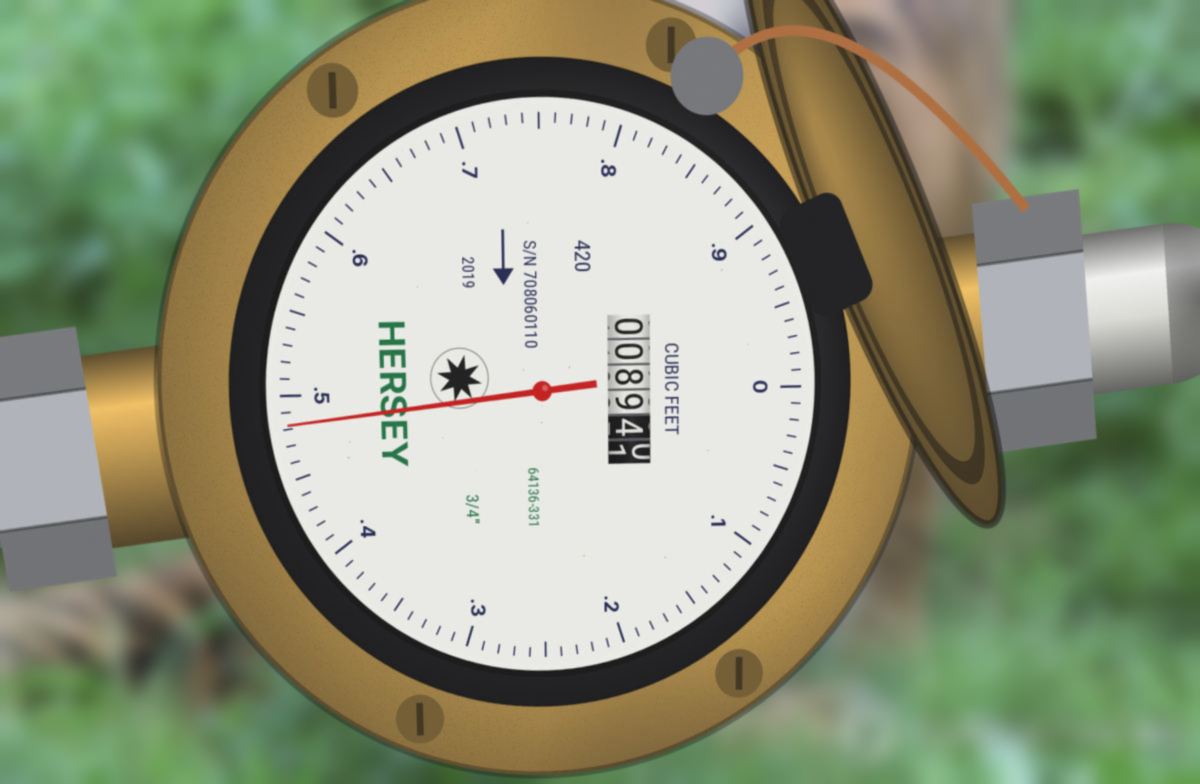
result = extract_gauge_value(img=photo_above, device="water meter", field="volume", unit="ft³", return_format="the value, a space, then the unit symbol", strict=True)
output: 8940.48 ft³
